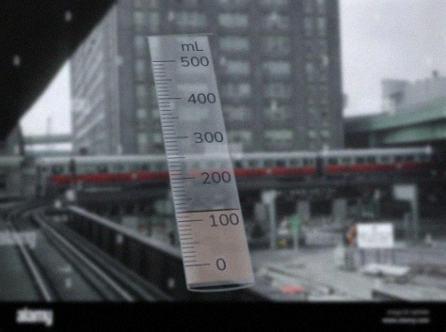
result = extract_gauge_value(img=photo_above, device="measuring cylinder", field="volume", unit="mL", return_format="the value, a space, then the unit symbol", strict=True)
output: 120 mL
